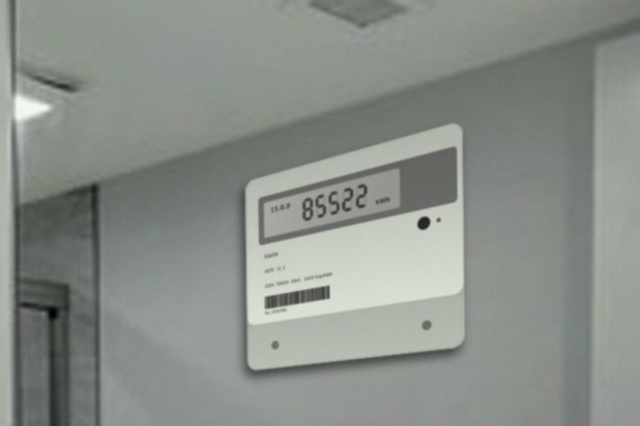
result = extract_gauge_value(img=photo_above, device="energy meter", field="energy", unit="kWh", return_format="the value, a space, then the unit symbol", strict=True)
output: 85522 kWh
